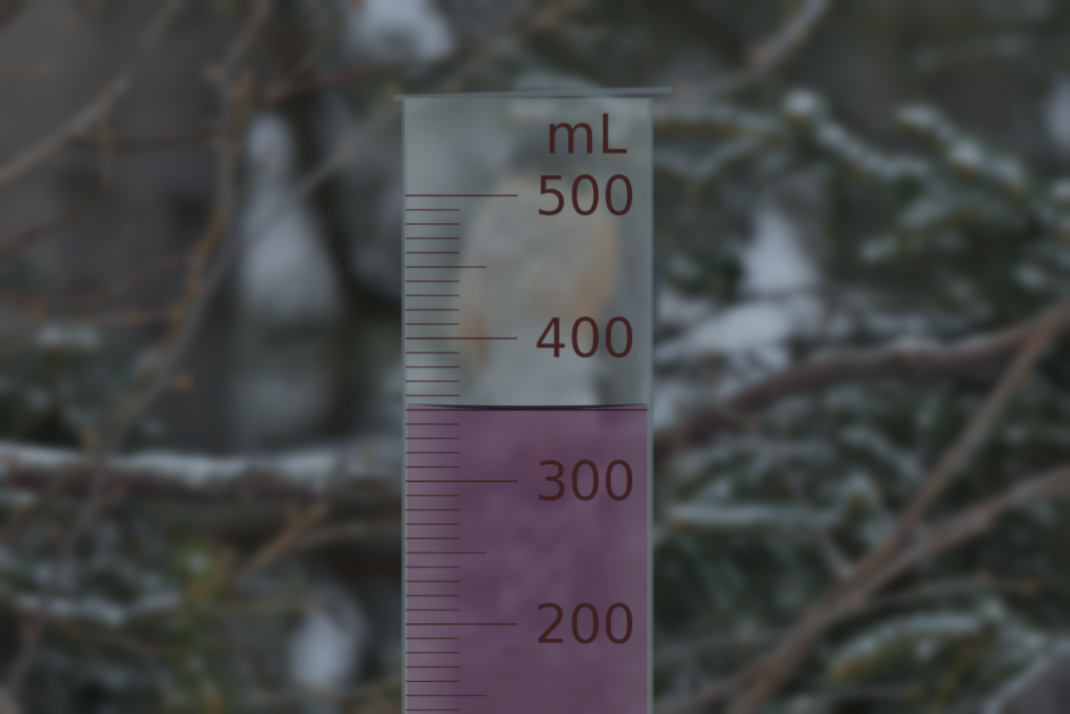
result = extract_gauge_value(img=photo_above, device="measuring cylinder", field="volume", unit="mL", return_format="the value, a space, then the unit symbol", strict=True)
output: 350 mL
